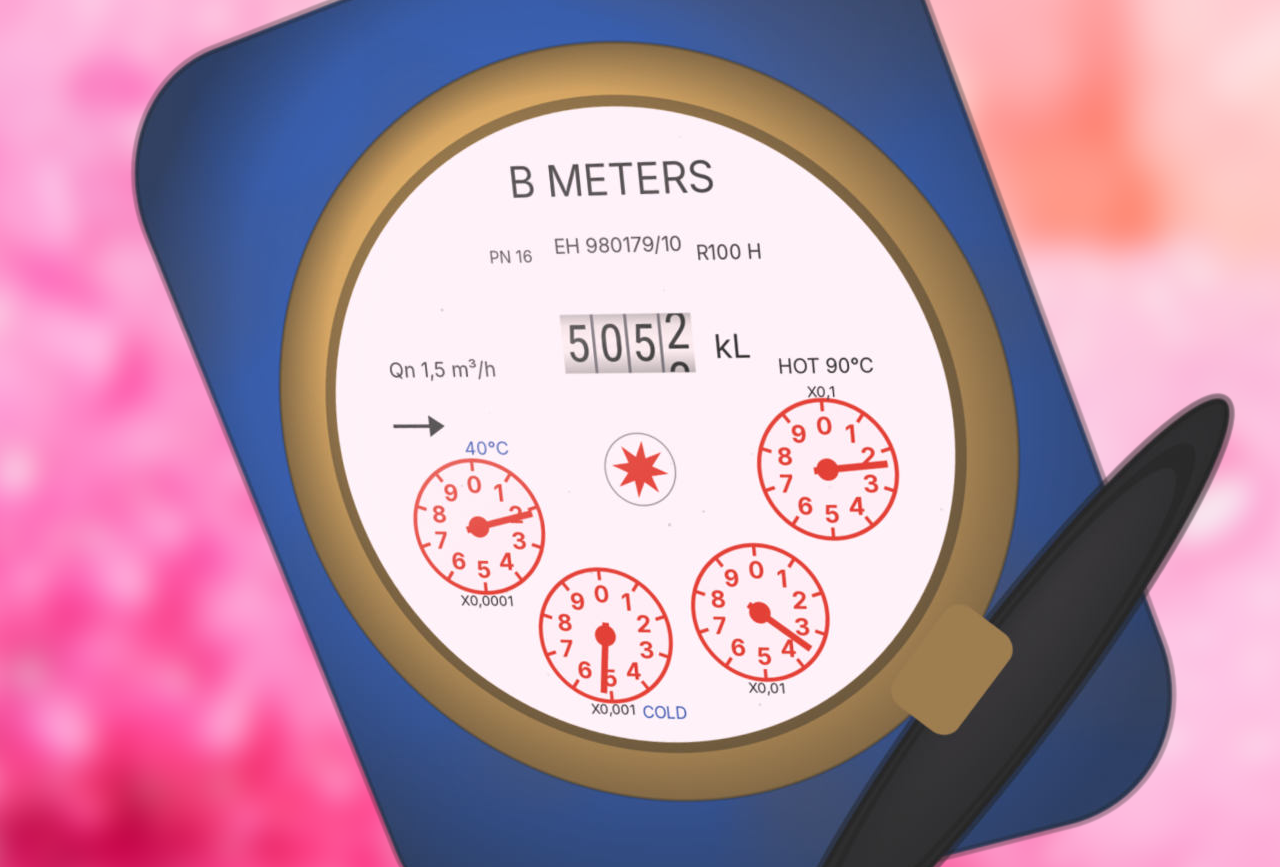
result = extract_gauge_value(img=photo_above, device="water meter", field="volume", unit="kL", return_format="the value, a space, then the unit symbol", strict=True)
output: 5052.2352 kL
